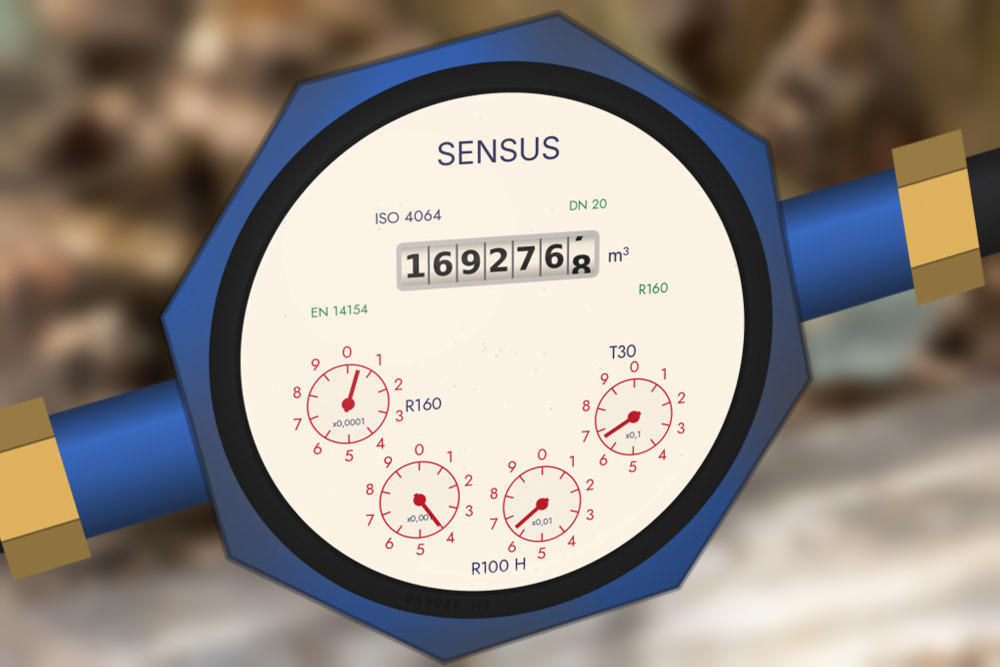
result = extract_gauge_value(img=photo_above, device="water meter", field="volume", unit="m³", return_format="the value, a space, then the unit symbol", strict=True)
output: 1692767.6640 m³
